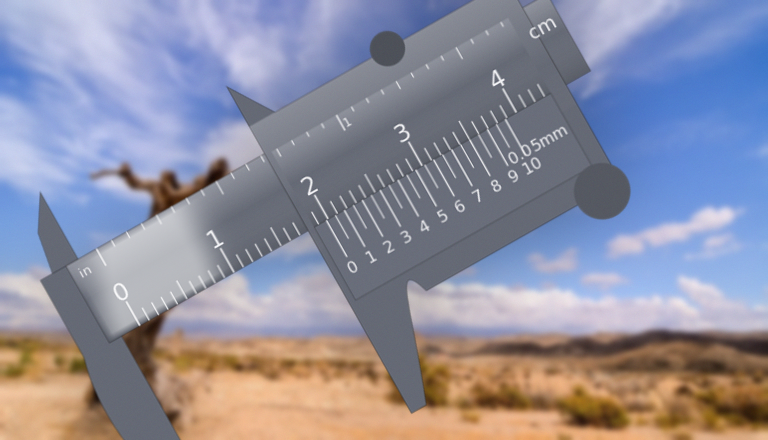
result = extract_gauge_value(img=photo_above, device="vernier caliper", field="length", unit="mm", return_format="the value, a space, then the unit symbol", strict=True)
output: 19.8 mm
